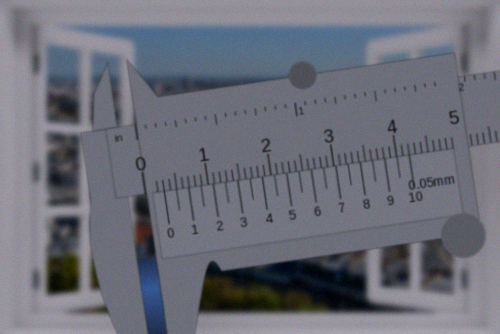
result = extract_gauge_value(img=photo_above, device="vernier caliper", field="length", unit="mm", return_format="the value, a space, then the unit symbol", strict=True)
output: 3.0 mm
